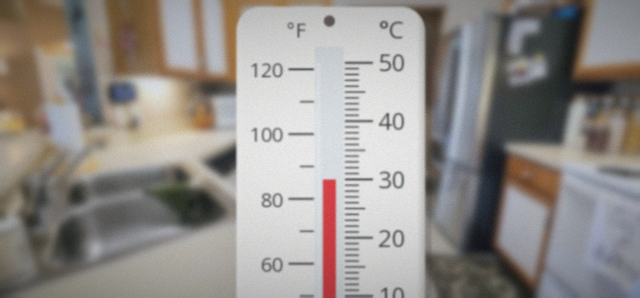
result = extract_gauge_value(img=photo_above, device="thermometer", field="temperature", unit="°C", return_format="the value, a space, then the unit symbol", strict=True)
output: 30 °C
